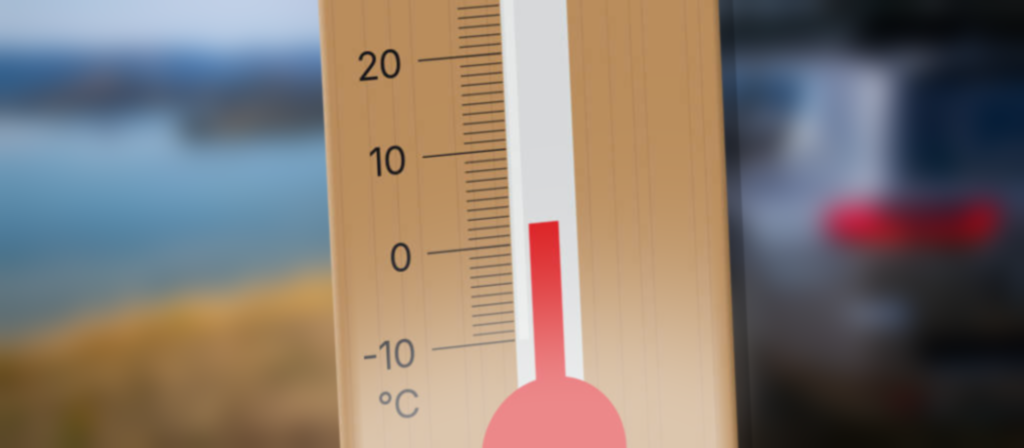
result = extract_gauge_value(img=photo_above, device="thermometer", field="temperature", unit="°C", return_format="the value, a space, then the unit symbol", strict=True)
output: 2 °C
